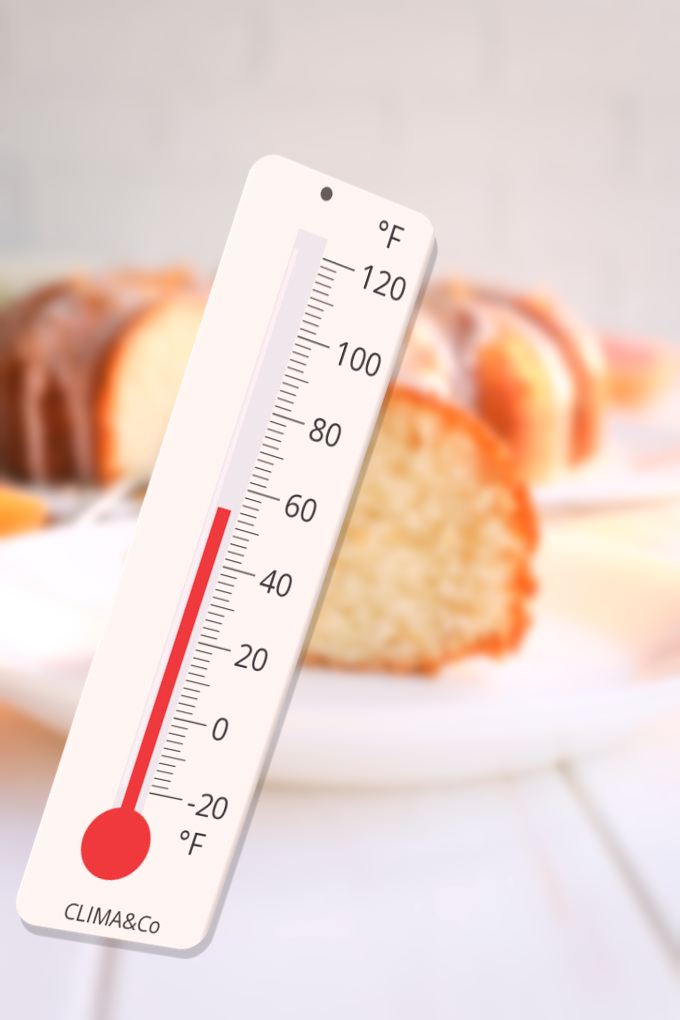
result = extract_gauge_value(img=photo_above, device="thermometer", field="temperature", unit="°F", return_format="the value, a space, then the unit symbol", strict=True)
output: 54 °F
